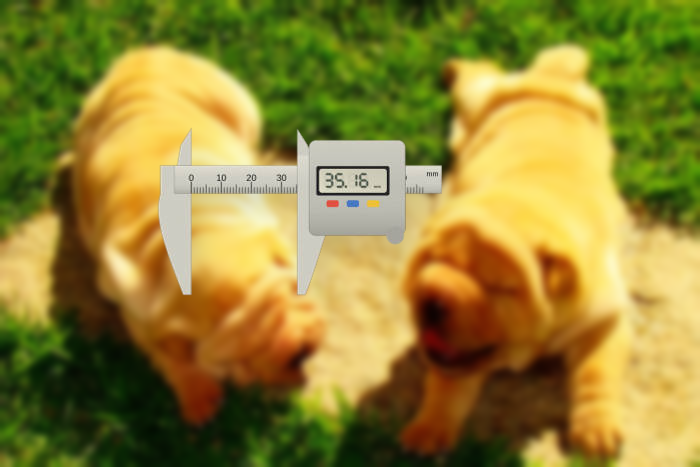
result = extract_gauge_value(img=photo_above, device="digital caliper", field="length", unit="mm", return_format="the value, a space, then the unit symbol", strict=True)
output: 35.16 mm
